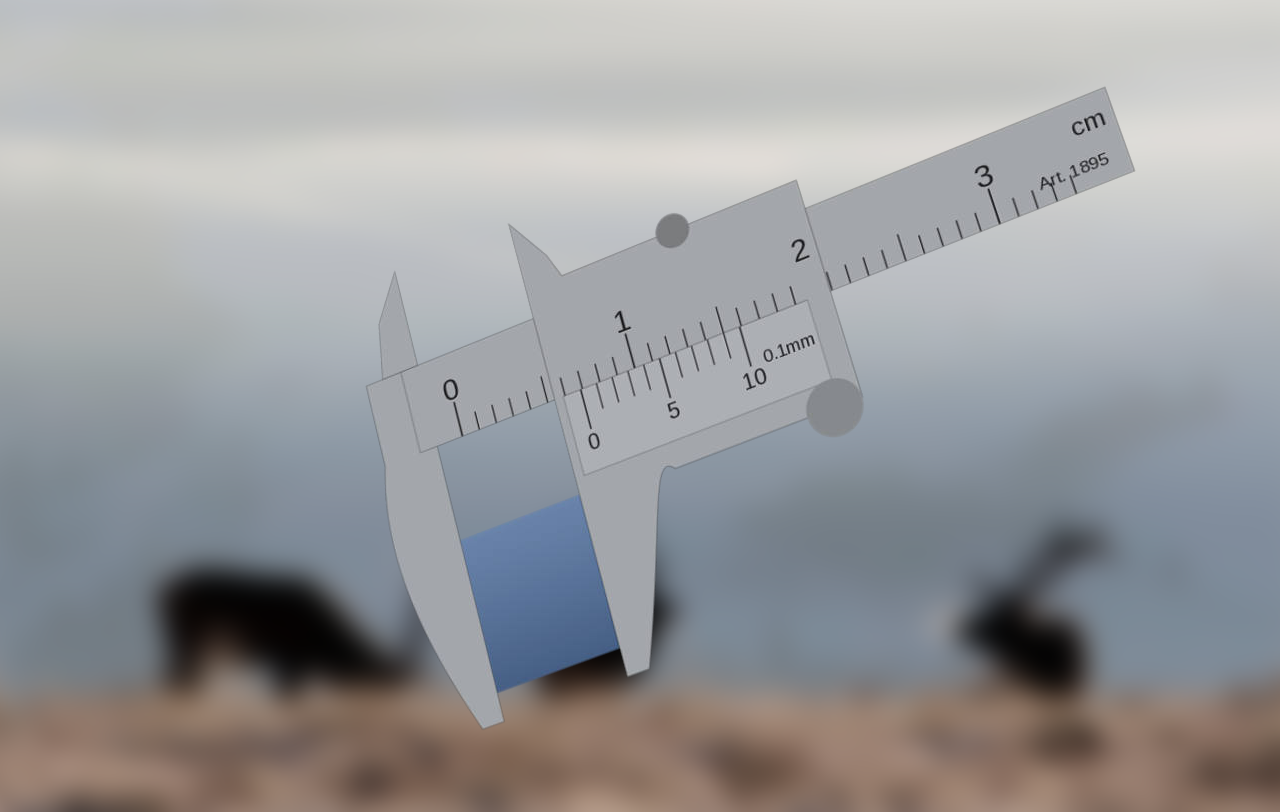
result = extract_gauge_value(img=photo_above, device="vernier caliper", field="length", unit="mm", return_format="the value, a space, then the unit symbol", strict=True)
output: 6.9 mm
